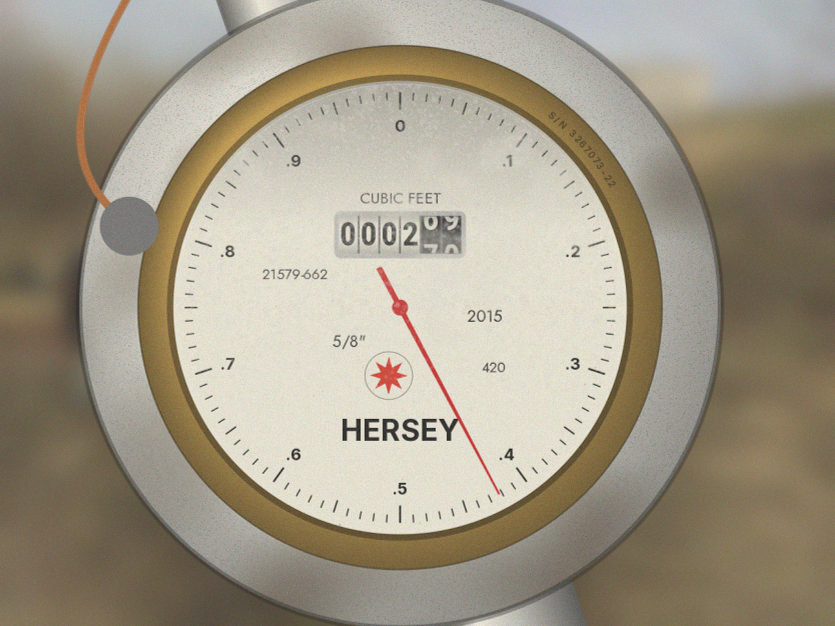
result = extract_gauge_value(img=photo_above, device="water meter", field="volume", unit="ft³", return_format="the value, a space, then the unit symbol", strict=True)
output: 269.42 ft³
